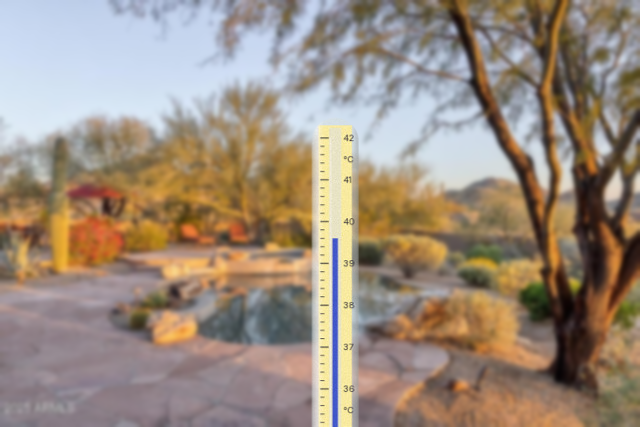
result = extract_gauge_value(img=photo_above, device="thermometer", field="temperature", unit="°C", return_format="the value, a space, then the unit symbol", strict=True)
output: 39.6 °C
